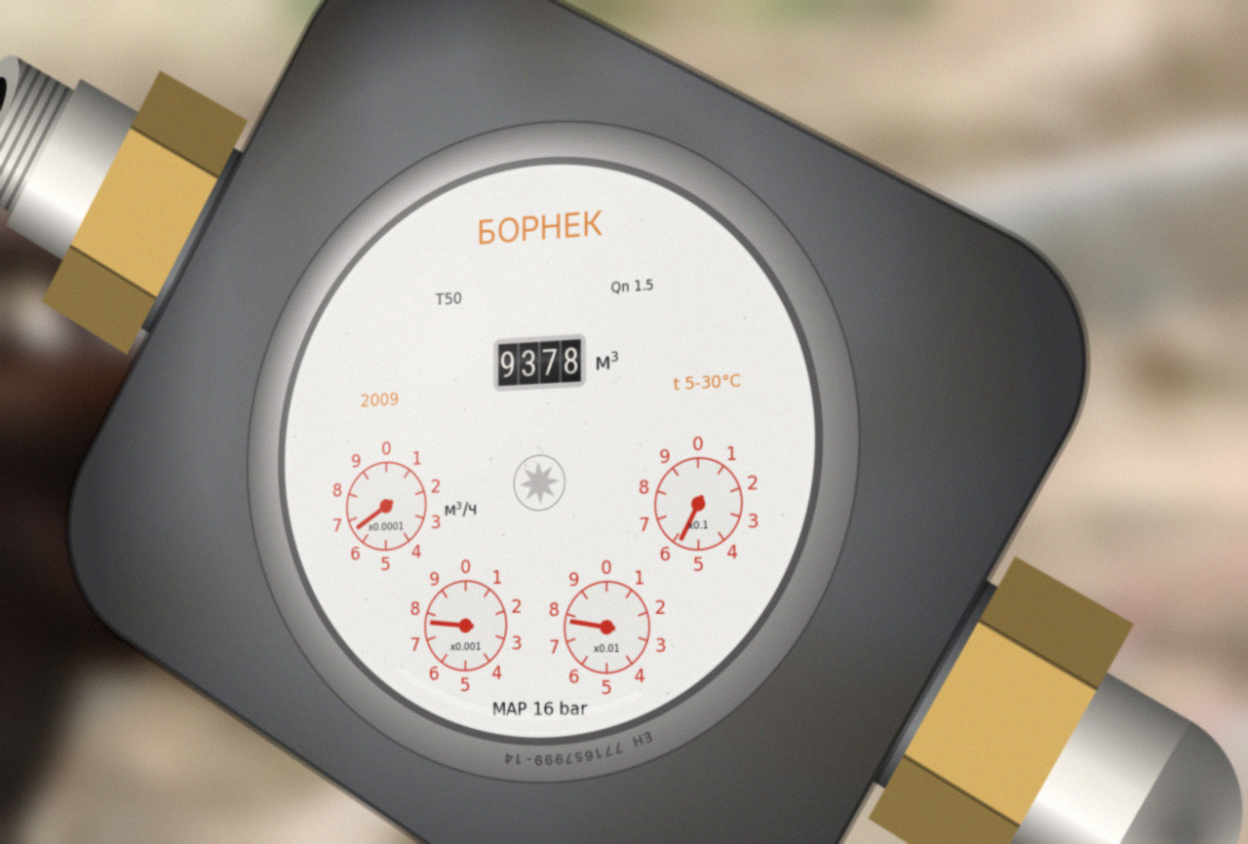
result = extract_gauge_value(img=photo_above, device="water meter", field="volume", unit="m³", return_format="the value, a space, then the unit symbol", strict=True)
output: 9378.5776 m³
